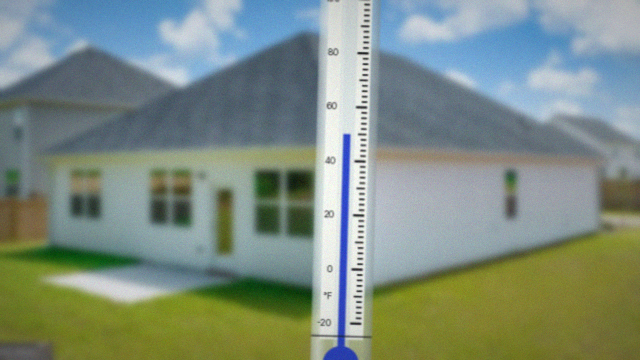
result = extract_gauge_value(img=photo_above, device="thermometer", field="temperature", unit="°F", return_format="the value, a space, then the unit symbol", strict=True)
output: 50 °F
